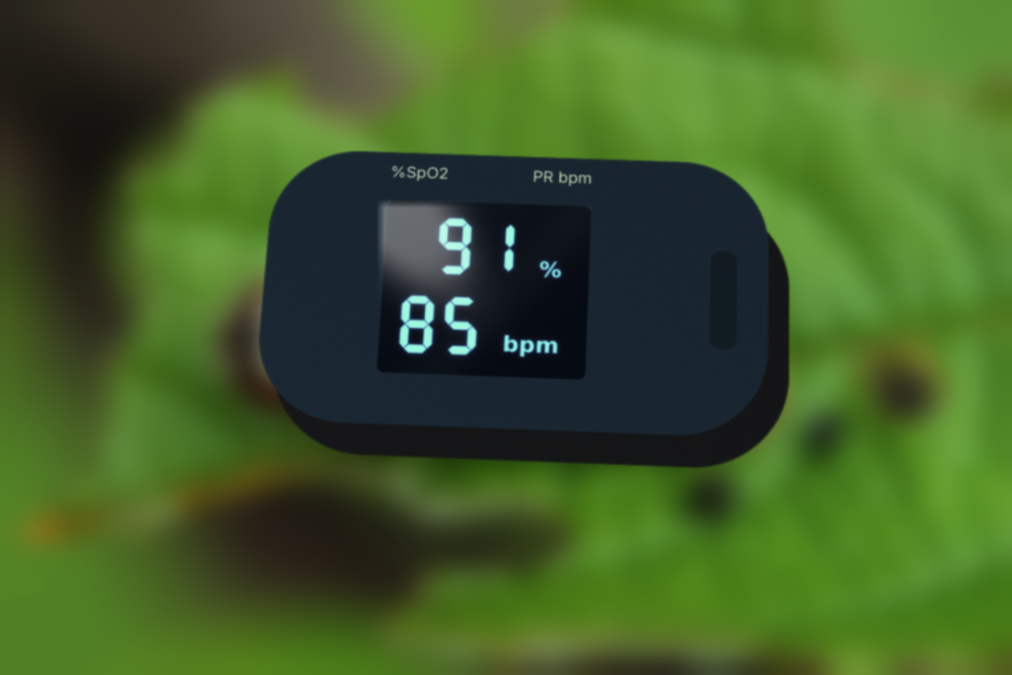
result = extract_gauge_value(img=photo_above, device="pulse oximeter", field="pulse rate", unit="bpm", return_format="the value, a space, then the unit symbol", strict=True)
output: 85 bpm
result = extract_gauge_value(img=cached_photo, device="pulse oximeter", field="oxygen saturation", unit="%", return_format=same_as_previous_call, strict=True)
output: 91 %
